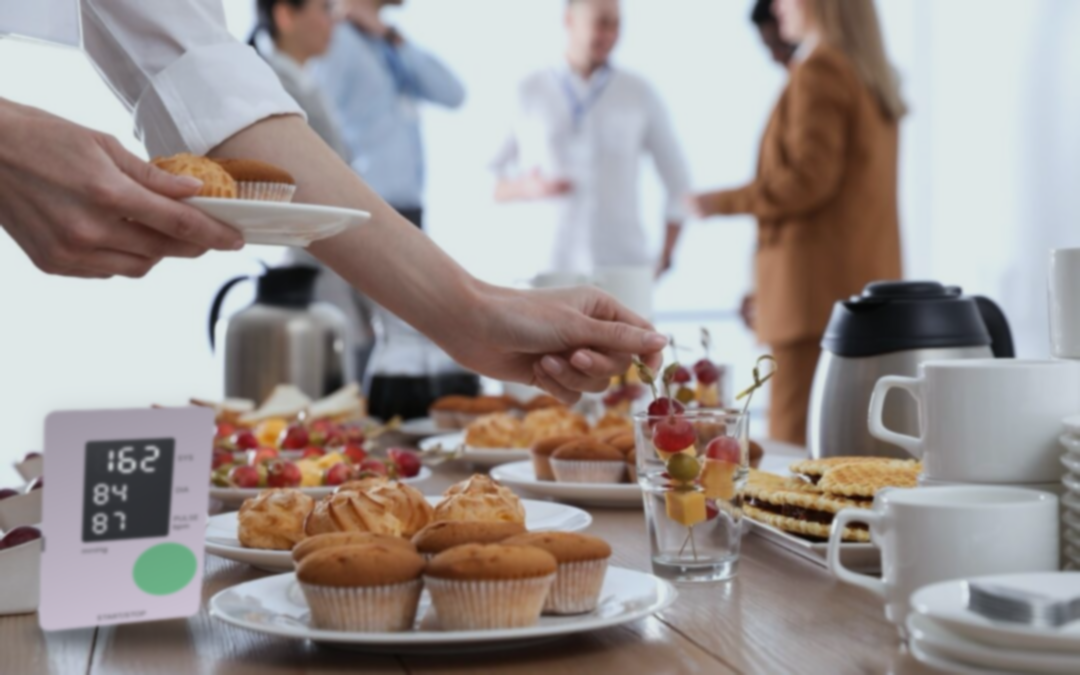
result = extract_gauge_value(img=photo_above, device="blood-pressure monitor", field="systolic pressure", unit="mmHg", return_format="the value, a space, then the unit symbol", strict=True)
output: 162 mmHg
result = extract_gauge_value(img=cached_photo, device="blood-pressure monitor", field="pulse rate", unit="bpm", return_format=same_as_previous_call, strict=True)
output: 87 bpm
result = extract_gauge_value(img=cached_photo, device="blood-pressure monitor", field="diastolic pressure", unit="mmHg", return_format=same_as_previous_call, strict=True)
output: 84 mmHg
